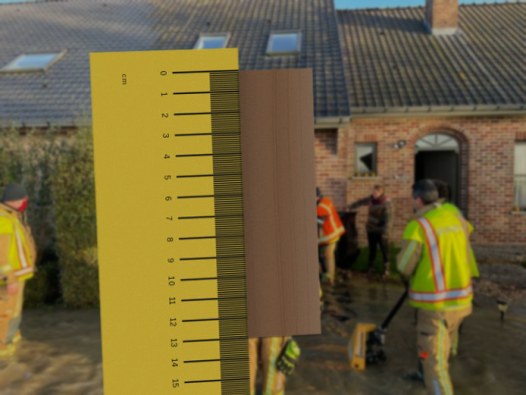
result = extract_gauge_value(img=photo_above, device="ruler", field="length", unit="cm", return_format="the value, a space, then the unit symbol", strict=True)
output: 13 cm
